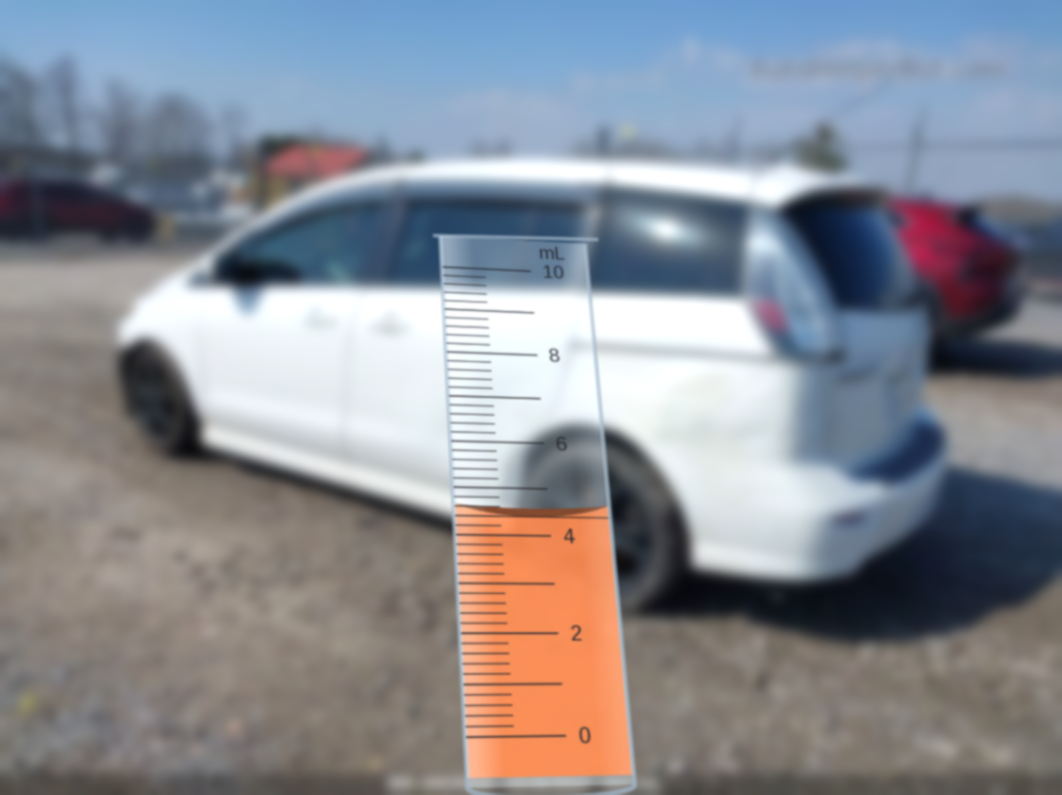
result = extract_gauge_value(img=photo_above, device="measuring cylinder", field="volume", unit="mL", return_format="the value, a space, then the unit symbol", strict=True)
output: 4.4 mL
